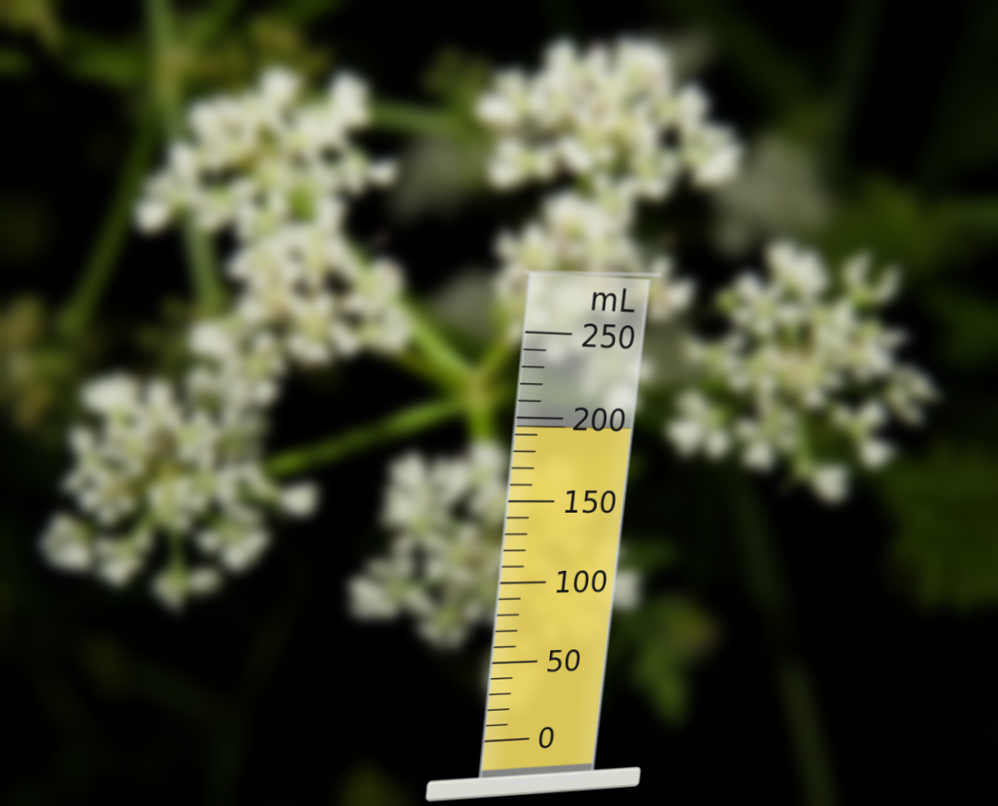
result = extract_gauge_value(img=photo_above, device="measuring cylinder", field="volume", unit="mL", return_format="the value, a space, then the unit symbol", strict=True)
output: 195 mL
